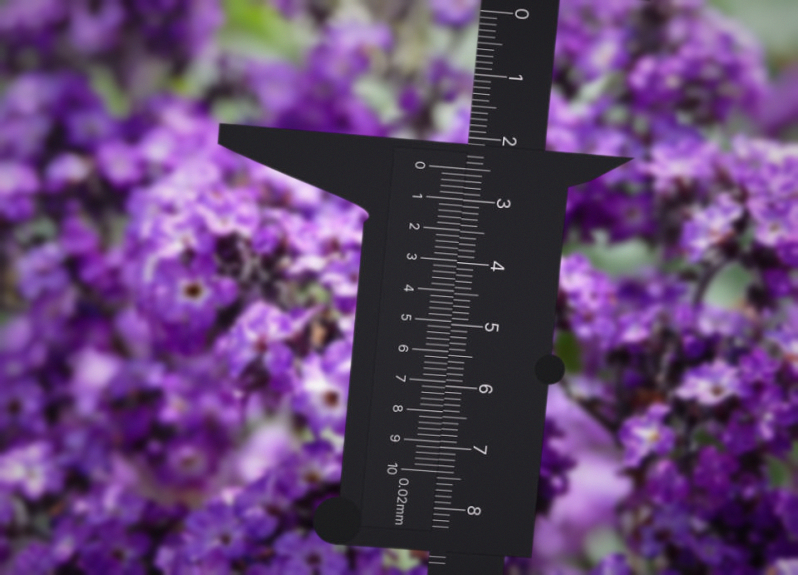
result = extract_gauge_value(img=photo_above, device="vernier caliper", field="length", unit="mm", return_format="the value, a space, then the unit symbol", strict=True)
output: 25.0 mm
